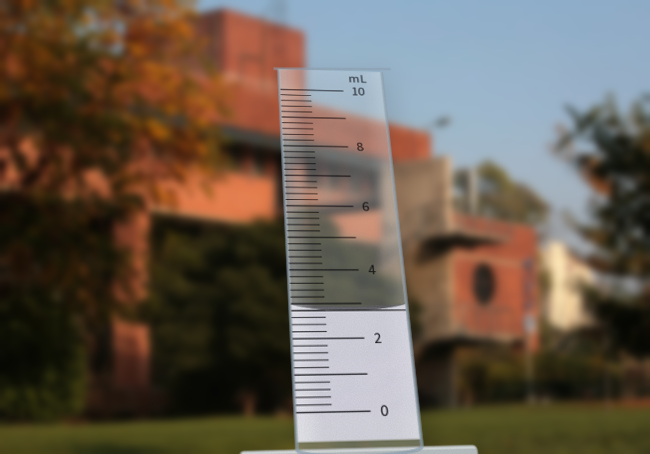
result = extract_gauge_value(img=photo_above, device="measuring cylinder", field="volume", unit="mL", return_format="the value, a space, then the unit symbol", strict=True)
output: 2.8 mL
